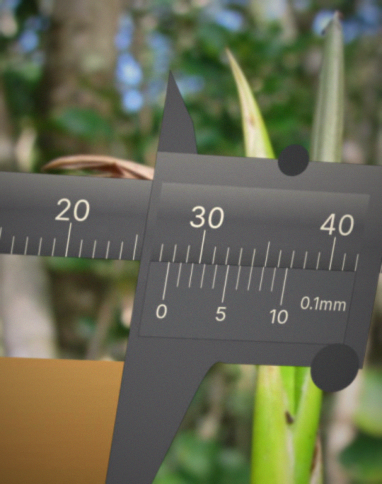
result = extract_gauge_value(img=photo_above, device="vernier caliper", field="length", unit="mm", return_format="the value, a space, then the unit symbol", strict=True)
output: 27.7 mm
